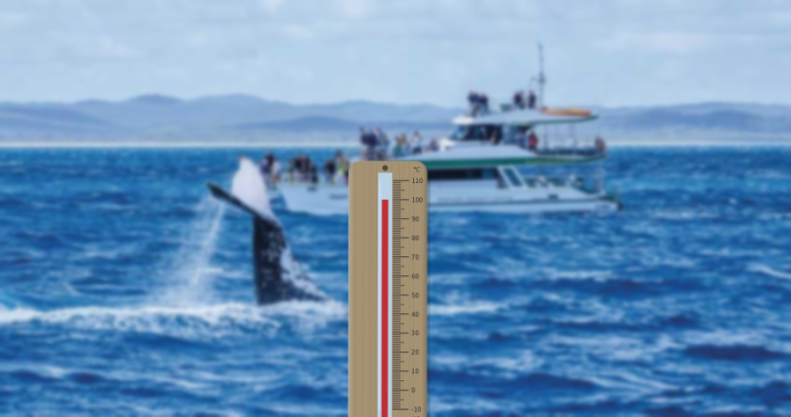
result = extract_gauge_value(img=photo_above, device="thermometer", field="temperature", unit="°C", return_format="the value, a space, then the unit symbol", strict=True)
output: 100 °C
